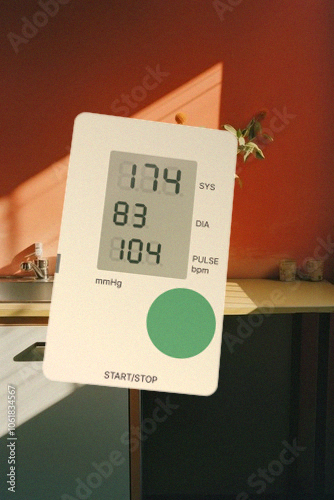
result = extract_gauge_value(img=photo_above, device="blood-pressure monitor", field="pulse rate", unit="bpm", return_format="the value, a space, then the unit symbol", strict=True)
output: 104 bpm
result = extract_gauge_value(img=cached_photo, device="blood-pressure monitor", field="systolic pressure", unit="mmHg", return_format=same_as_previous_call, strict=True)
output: 174 mmHg
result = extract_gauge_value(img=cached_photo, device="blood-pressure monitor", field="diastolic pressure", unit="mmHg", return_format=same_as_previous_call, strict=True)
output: 83 mmHg
